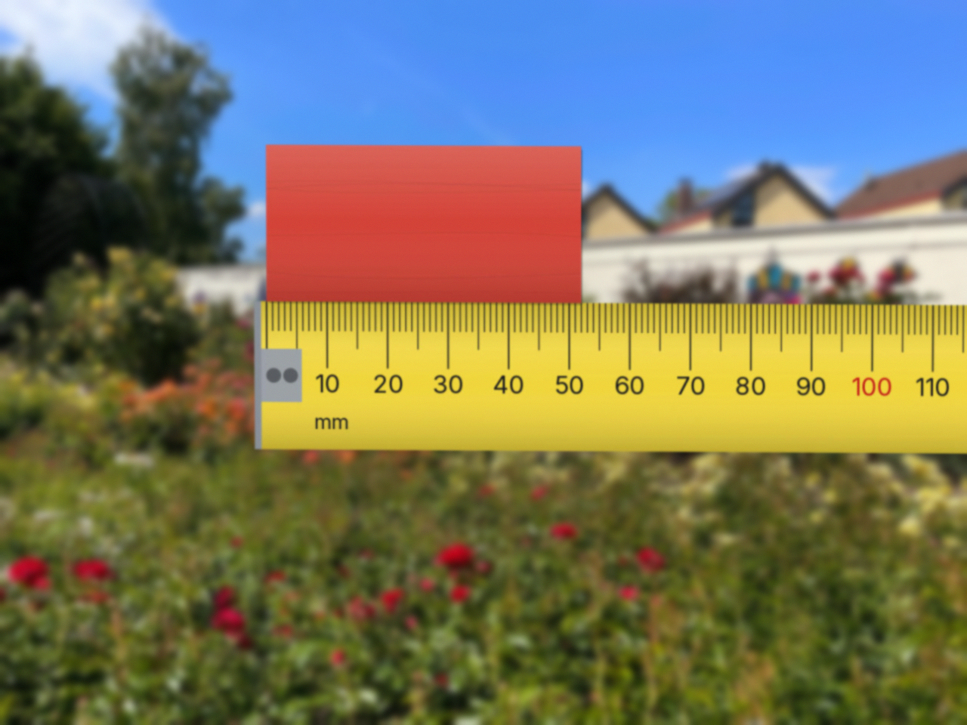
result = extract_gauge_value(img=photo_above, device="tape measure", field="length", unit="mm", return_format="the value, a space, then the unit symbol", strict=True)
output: 52 mm
